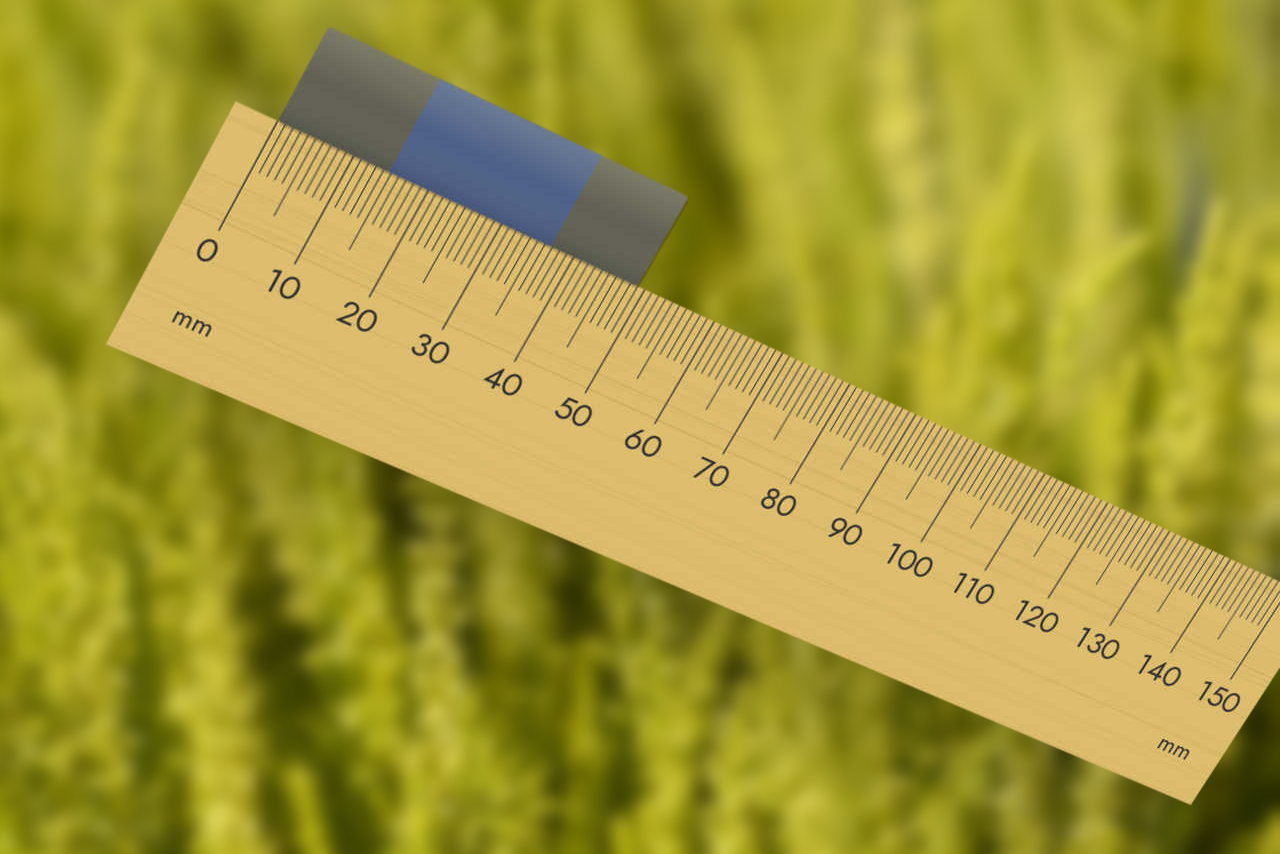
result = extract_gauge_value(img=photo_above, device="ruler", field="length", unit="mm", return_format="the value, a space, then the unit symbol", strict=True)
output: 49 mm
